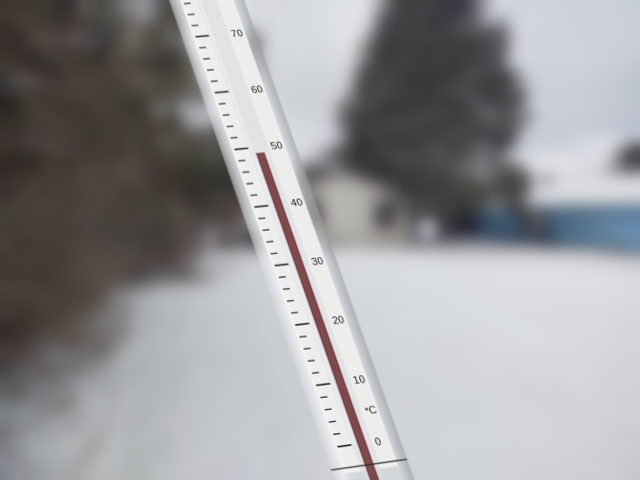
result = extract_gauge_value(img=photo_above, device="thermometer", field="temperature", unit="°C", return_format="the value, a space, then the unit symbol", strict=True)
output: 49 °C
